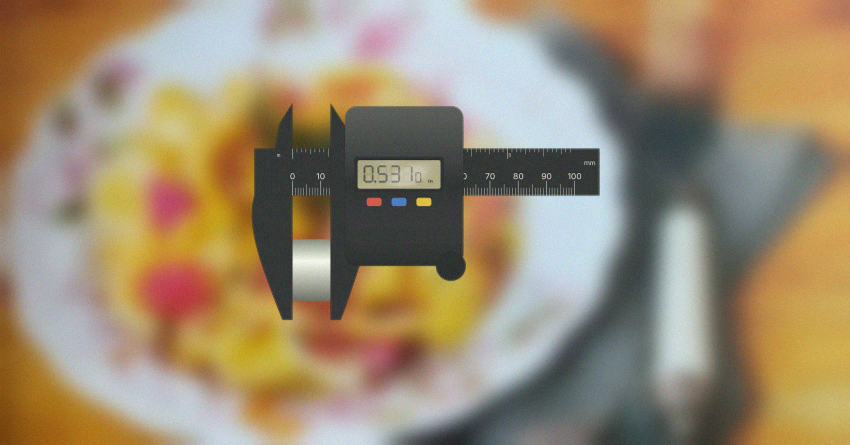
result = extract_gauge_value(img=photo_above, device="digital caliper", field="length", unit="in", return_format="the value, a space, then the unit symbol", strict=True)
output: 0.5310 in
